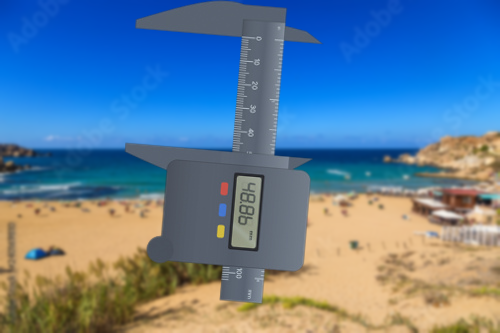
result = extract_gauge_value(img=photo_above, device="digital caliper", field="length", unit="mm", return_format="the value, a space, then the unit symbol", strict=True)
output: 48.86 mm
